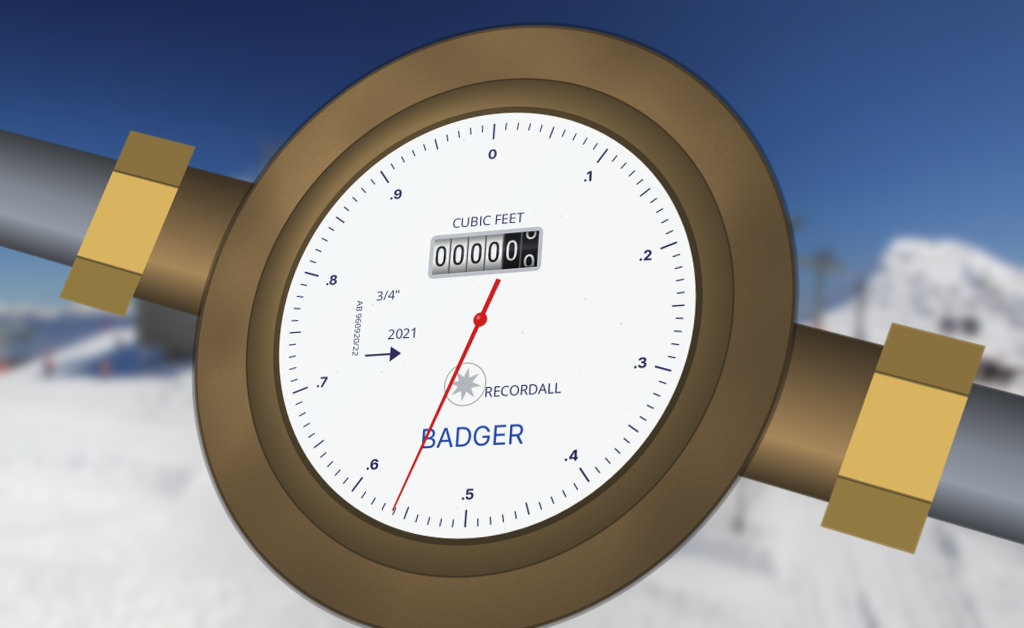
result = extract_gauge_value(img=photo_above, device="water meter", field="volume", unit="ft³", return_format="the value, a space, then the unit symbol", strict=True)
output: 8.56 ft³
